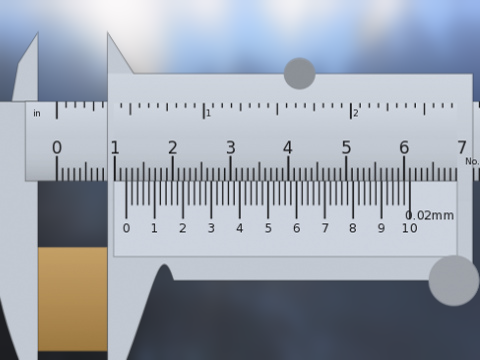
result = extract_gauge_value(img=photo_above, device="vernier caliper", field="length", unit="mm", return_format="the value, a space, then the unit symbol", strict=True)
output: 12.0 mm
